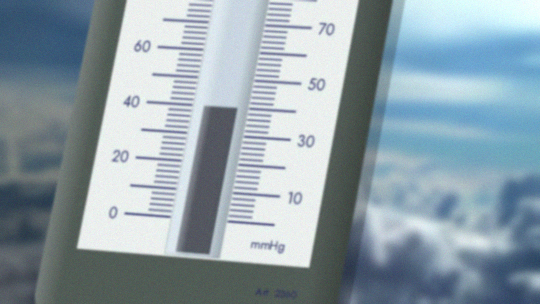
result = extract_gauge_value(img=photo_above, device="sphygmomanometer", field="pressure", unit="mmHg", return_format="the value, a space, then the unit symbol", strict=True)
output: 40 mmHg
